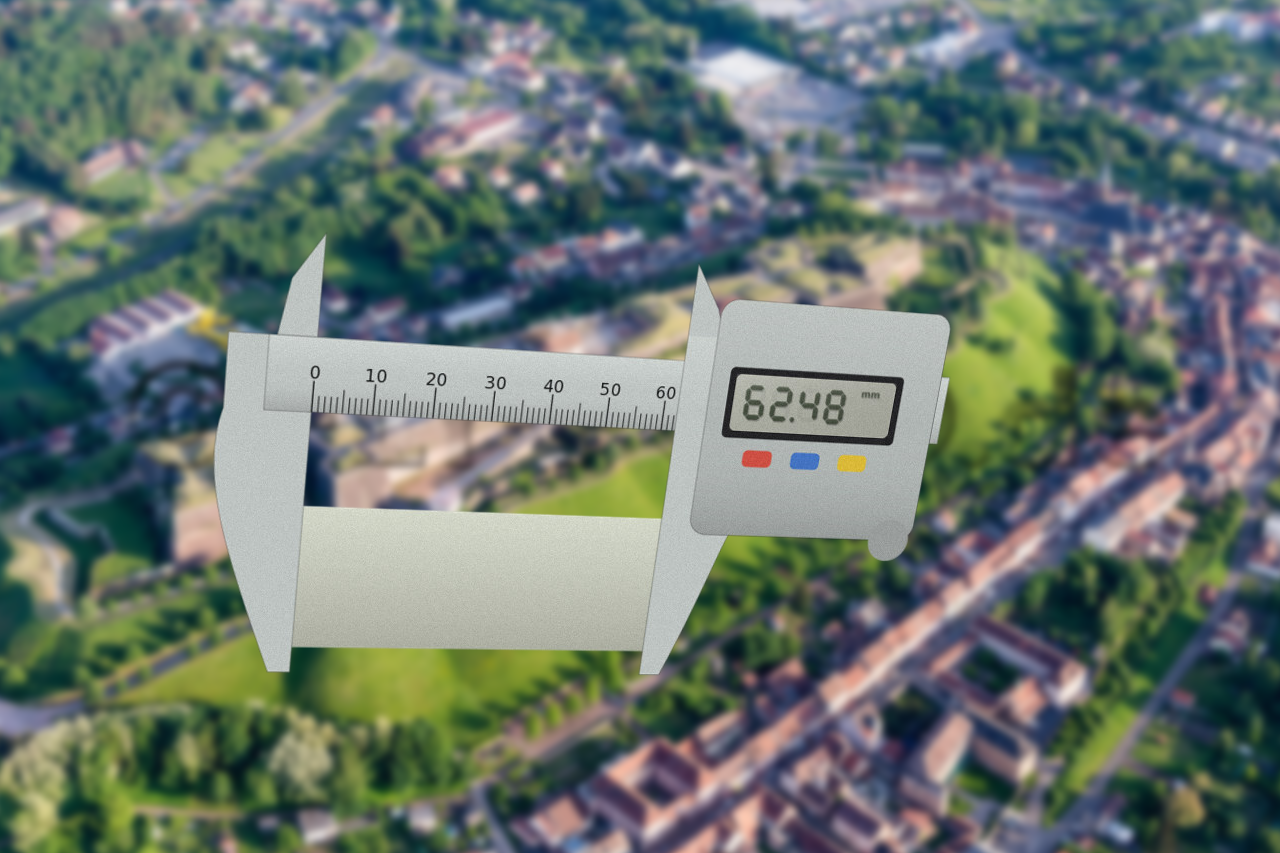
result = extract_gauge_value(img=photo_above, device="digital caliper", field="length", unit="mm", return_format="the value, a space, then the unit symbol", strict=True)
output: 62.48 mm
